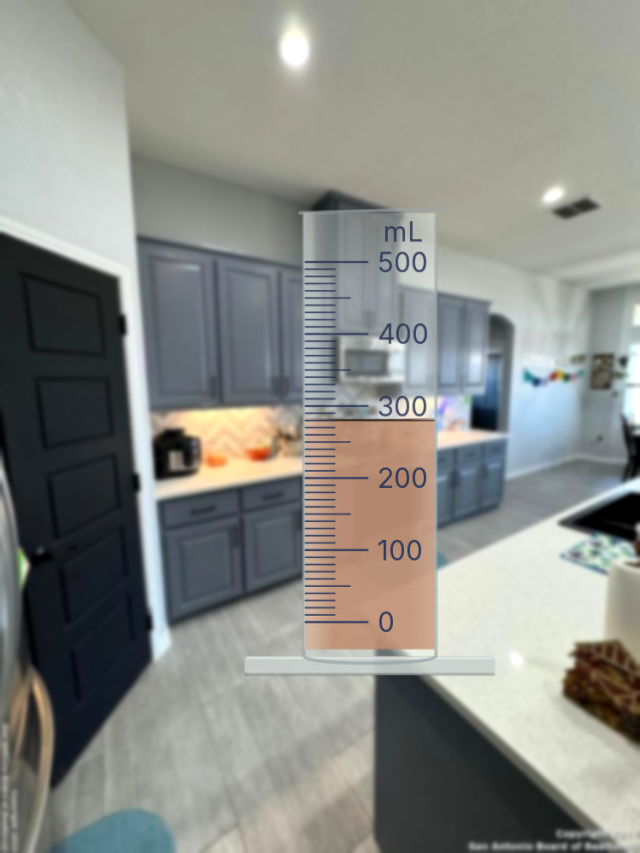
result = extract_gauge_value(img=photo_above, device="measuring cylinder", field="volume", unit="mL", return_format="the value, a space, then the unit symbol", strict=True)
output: 280 mL
